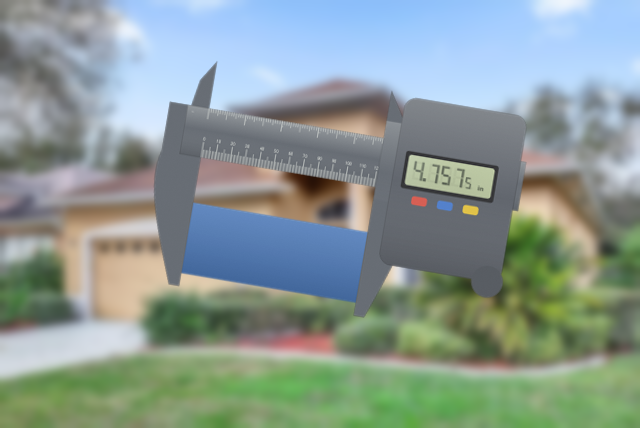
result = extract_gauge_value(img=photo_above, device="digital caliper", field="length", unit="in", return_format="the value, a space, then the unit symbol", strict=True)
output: 4.7575 in
